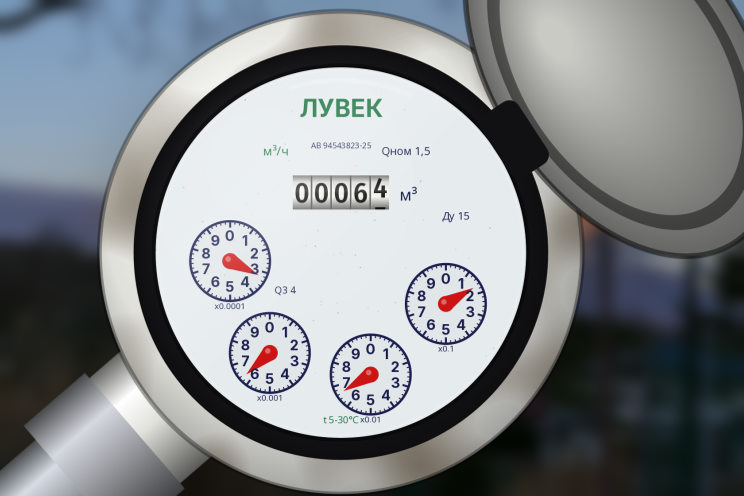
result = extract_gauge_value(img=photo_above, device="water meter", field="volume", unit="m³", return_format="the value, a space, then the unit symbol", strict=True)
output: 64.1663 m³
